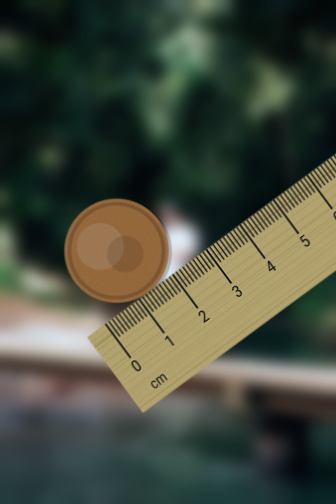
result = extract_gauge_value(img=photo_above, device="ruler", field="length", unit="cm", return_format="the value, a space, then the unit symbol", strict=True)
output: 2.5 cm
